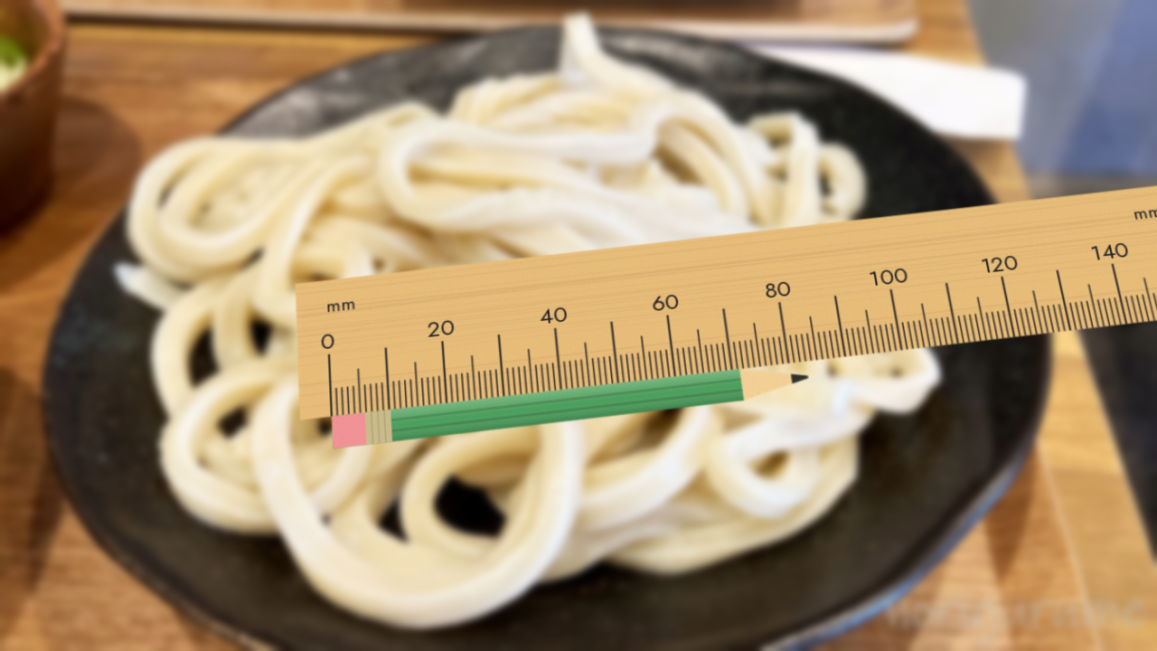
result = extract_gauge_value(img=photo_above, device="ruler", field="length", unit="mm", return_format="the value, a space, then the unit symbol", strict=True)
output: 83 mm
